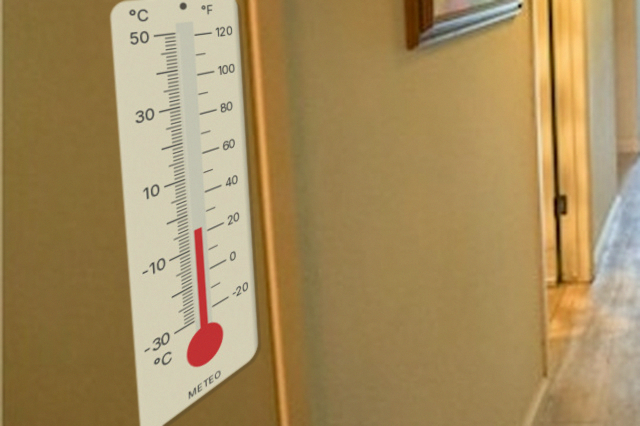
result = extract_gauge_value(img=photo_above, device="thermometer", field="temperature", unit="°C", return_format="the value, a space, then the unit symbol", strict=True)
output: -5 °C
